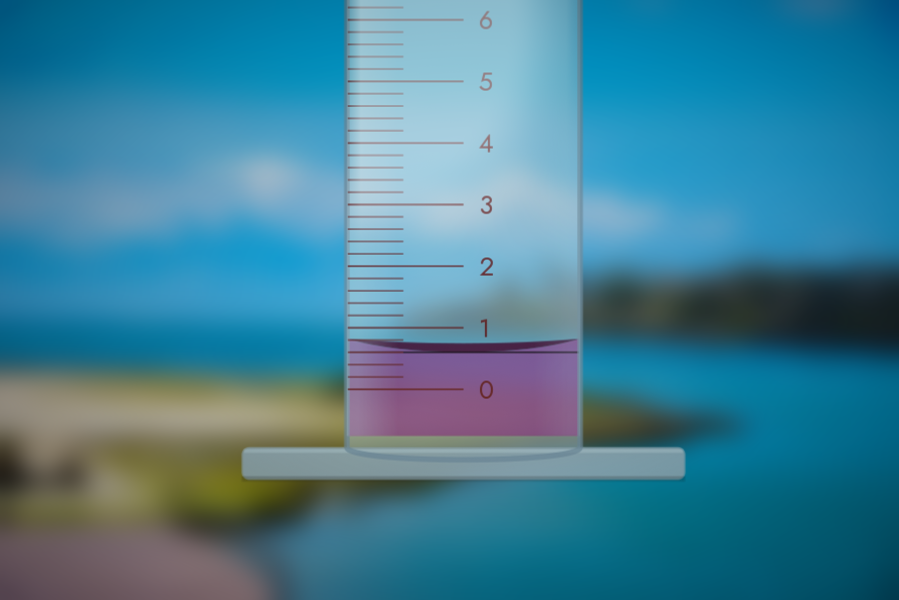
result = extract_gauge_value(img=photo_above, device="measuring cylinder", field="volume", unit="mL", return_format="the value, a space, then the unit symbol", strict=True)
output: 0.6 mL
